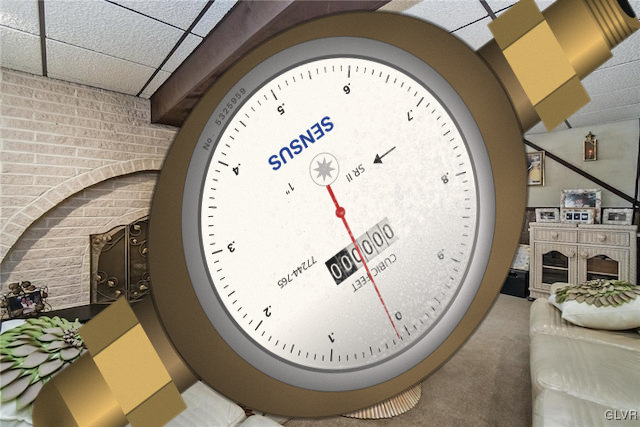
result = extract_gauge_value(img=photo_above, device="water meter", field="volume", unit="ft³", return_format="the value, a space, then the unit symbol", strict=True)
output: 0.01 ft³
